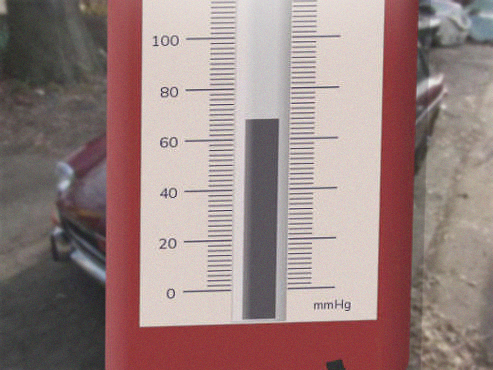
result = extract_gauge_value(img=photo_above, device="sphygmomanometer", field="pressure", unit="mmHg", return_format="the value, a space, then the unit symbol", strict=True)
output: 68 mmHg
